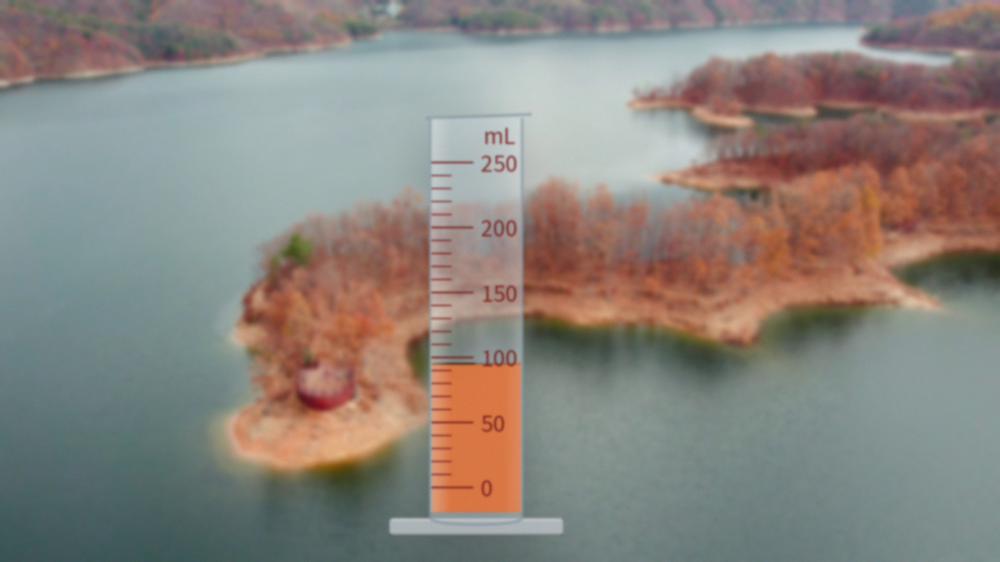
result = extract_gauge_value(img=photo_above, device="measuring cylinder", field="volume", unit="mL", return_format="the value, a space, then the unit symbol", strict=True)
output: 95 mL
